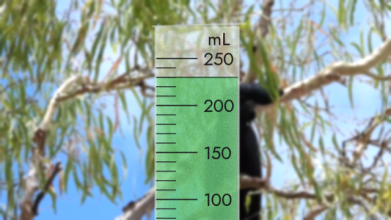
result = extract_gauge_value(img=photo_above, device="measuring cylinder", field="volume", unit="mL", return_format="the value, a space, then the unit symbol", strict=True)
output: 230 mL
